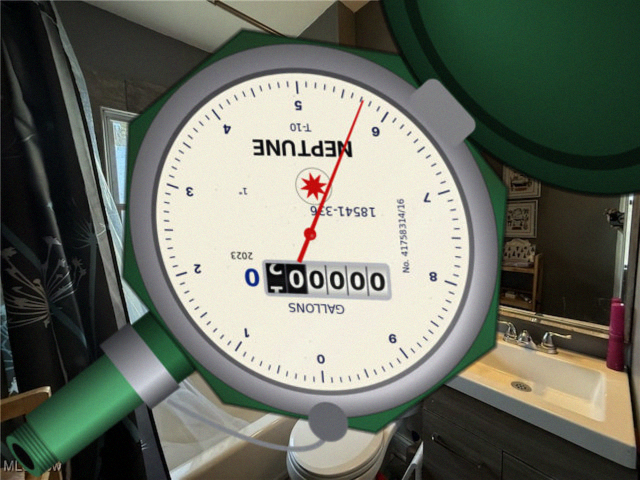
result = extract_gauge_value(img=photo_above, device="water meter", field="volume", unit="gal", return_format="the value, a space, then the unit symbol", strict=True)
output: 15.7 gal
